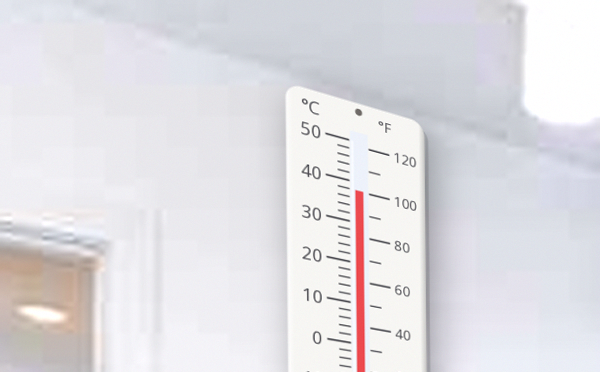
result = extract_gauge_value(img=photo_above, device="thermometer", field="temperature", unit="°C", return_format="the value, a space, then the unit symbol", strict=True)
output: 38 °C
